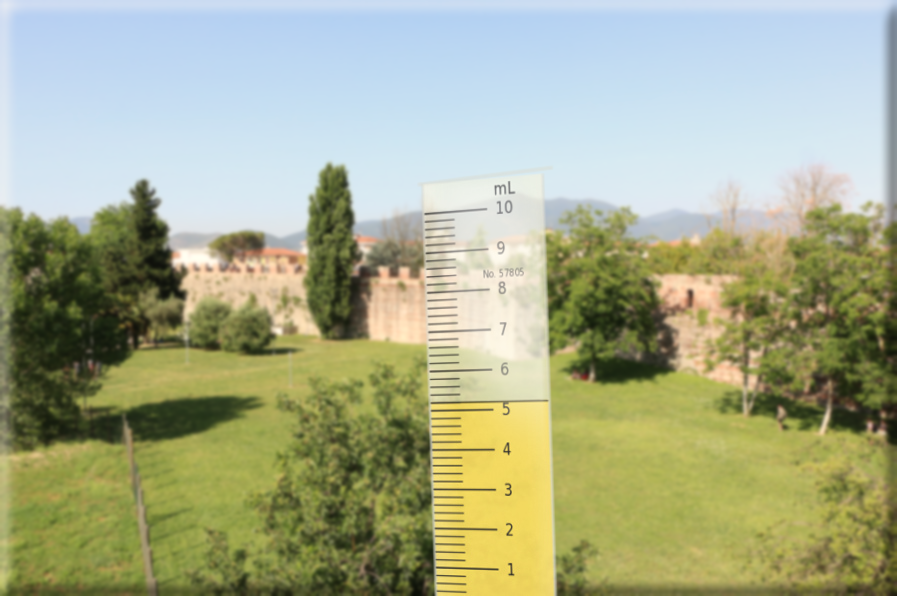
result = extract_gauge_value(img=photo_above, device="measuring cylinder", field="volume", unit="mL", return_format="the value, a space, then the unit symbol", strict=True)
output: 5.2 mL
